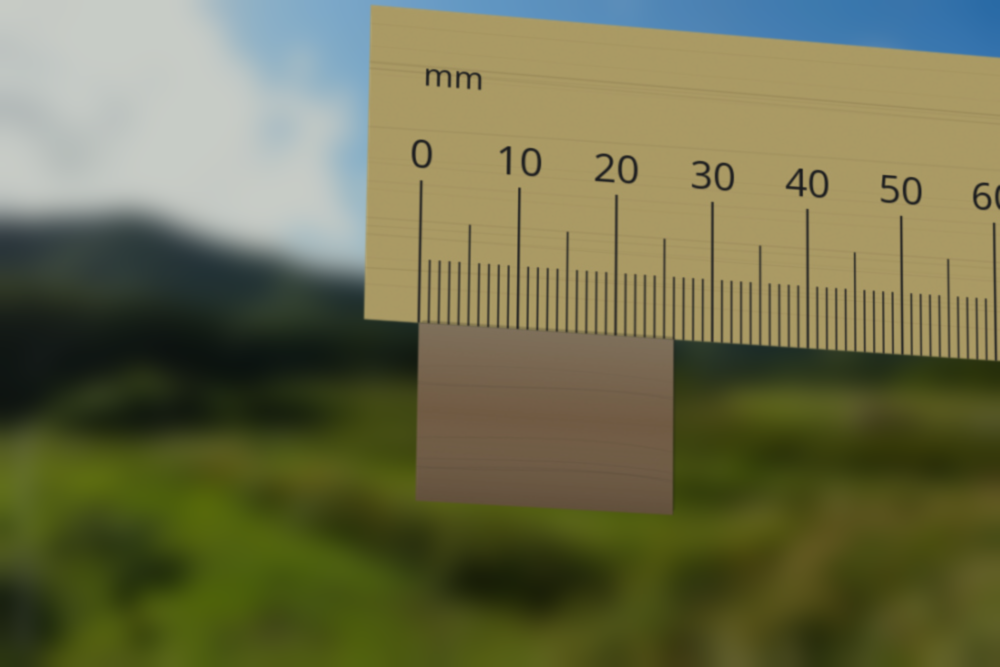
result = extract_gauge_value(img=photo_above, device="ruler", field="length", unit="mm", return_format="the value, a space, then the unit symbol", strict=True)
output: 26 mm
